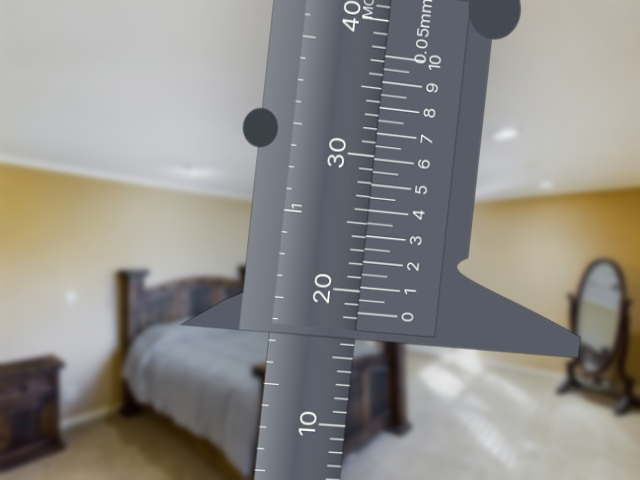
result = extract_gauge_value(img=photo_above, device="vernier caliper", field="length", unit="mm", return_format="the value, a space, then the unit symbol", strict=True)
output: 18.4 mm
